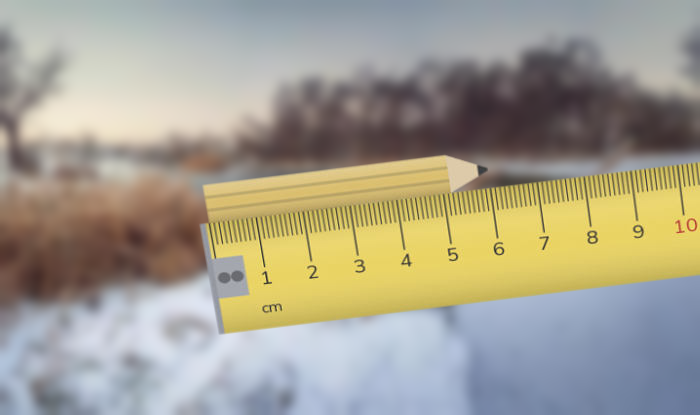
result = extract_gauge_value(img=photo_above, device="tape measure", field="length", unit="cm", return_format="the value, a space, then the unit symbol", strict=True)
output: 6 cm
